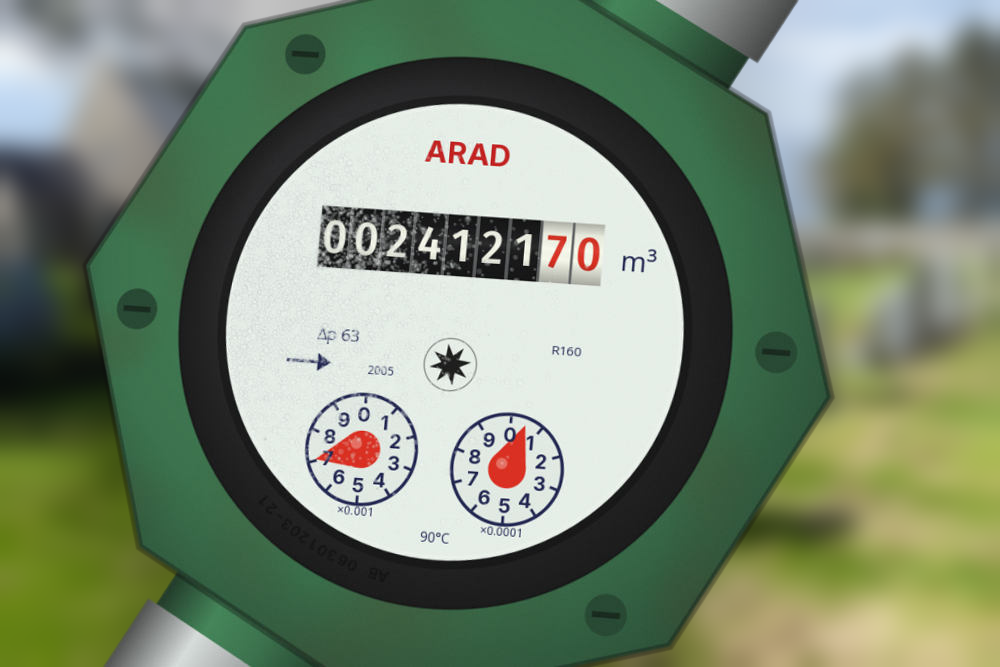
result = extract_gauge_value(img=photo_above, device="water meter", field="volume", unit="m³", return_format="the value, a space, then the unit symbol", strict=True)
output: 24121.7070 m³
